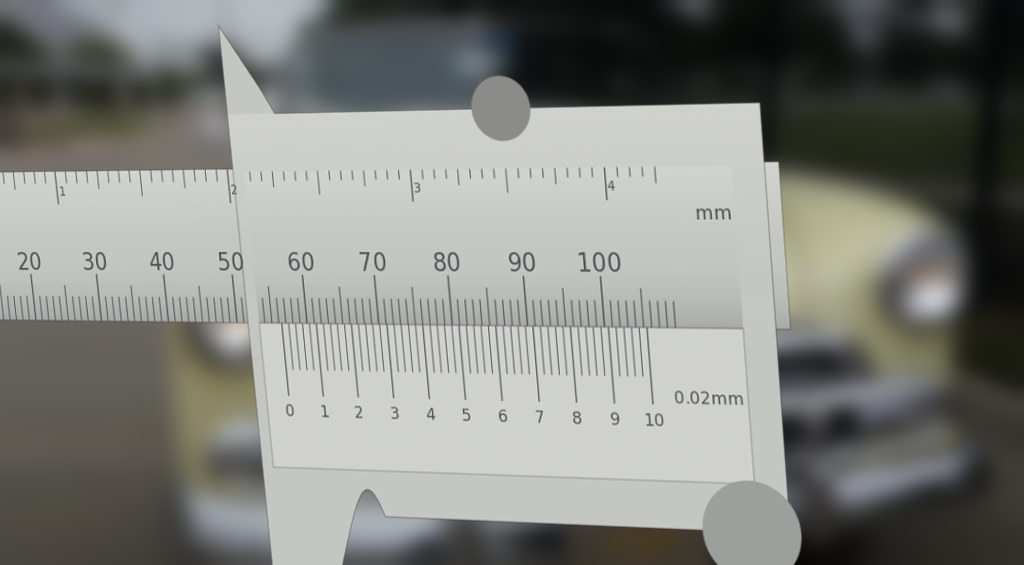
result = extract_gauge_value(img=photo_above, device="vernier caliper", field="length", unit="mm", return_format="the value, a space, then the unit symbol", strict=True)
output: 56.4 mm
